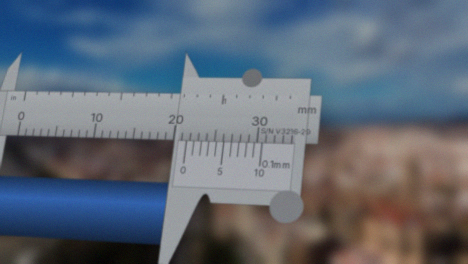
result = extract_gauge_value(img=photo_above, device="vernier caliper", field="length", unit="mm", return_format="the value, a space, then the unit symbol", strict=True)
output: 21.6 mm
